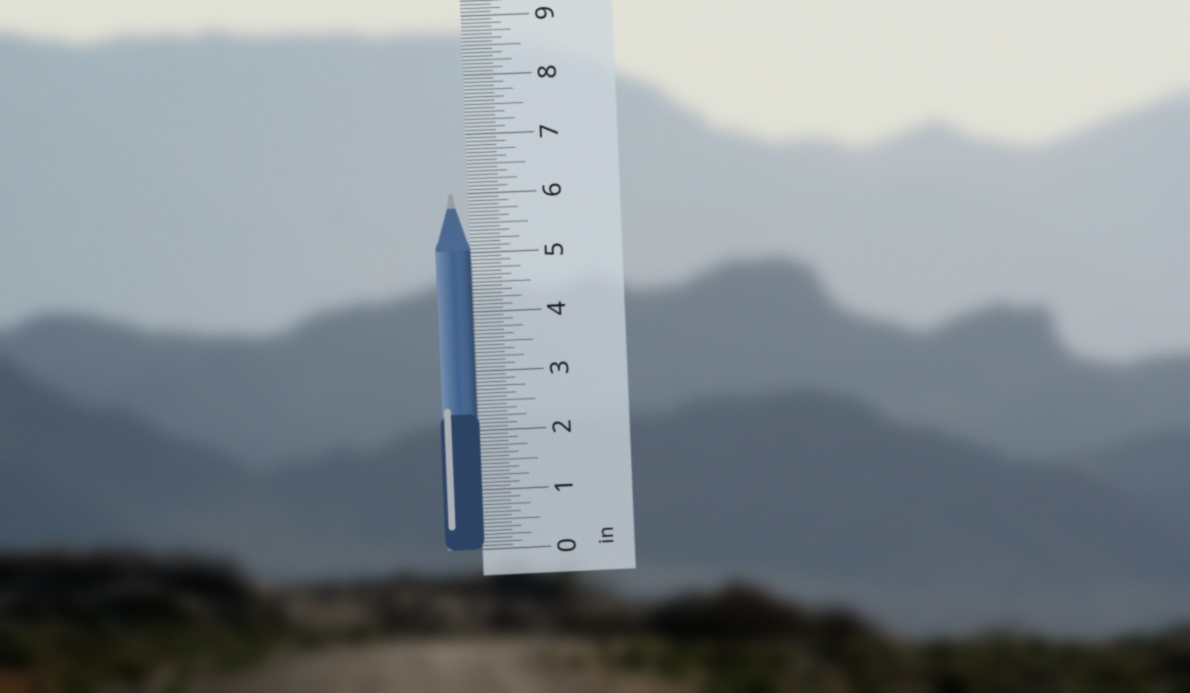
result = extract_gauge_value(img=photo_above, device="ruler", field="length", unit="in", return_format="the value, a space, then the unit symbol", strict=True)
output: 6 in
